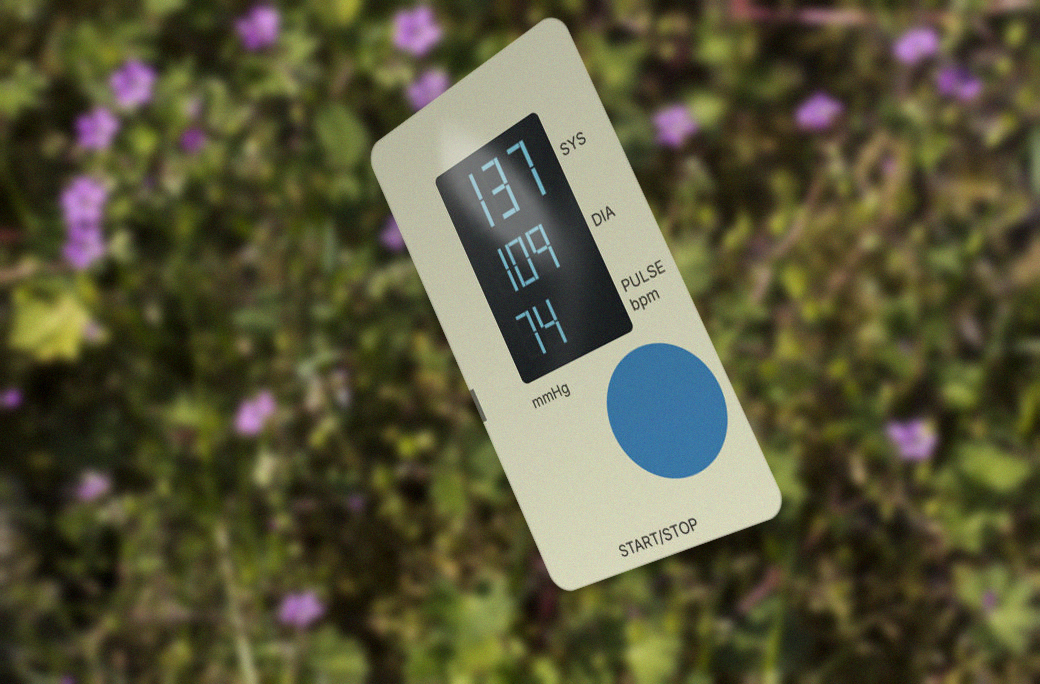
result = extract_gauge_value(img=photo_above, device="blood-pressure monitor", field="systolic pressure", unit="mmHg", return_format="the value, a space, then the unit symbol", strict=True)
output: 137 mmHg
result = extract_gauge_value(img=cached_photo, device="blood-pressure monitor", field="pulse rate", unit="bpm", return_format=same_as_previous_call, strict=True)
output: 74 bpm
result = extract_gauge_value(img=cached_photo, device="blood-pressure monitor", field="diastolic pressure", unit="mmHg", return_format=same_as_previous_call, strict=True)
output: 109 mmHg
